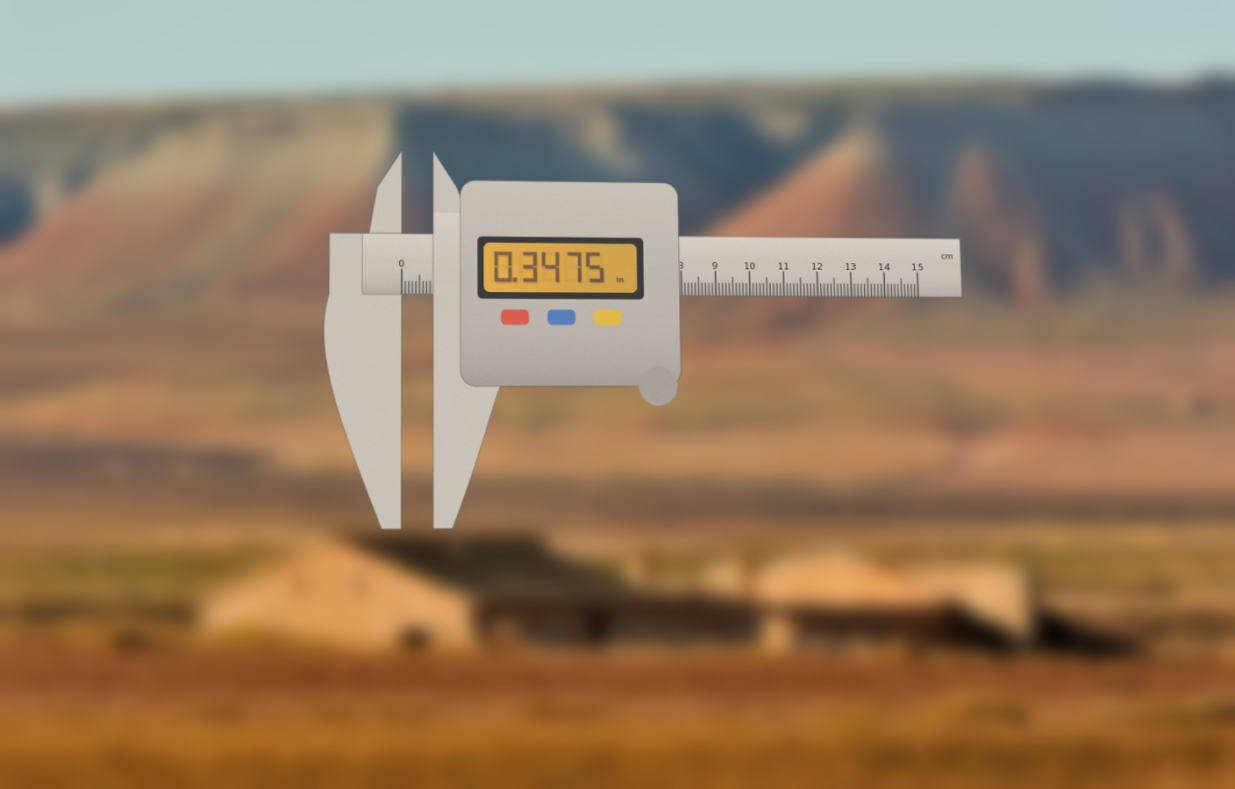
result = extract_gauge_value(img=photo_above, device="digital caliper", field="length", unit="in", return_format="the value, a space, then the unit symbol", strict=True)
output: 0.3475 in
